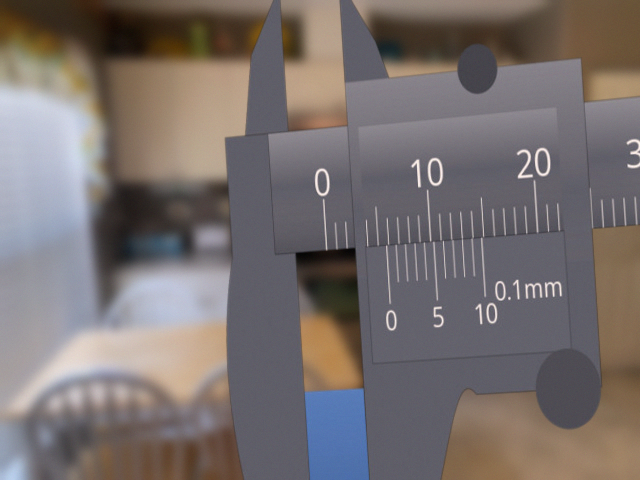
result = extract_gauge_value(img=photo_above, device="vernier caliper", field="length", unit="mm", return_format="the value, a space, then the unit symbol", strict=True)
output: 5.8 mm
